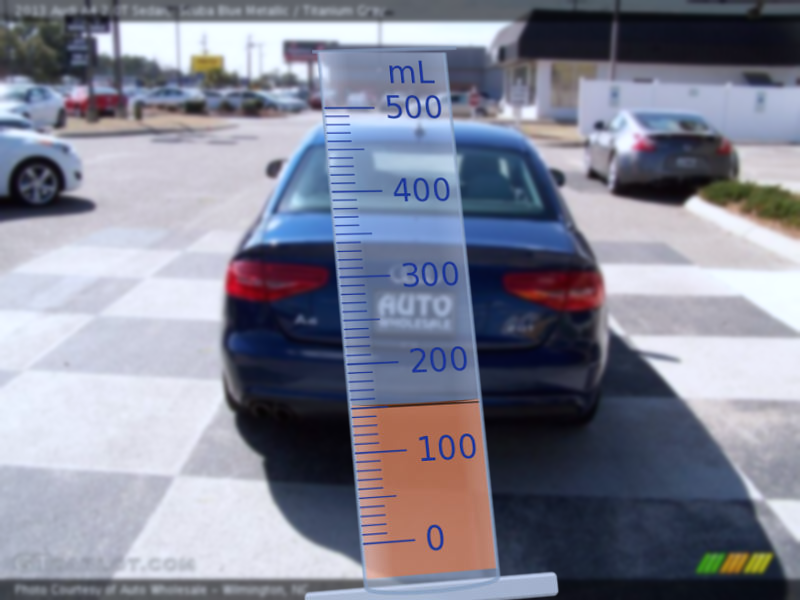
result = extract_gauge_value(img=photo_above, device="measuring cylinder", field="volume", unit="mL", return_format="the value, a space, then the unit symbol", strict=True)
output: 150 mL
